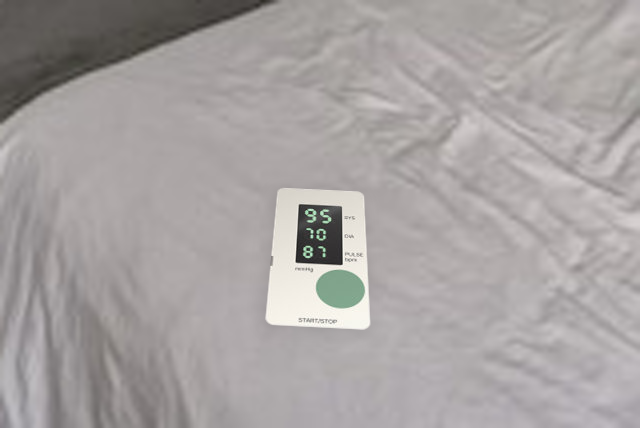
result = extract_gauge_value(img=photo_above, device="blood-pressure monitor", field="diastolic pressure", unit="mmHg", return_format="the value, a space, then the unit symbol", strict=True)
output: 70 mmHg
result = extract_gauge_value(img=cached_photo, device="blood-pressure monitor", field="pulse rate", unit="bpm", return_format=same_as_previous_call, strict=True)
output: 87 bpm
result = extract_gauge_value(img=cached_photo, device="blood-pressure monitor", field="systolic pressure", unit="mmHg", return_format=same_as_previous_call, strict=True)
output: 95 mmHg
